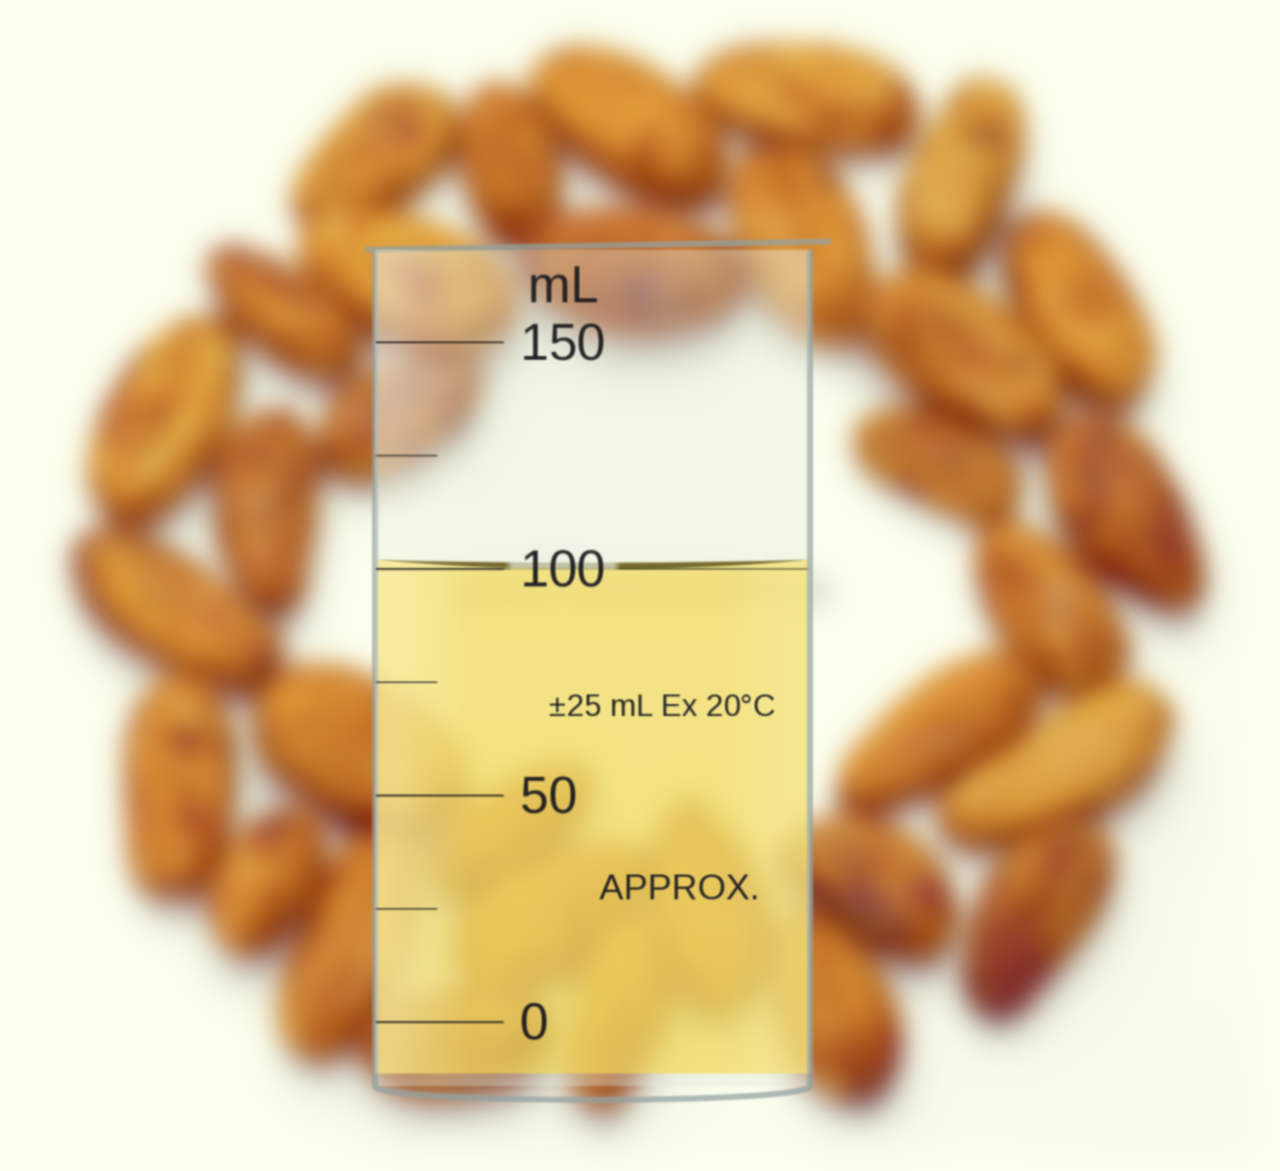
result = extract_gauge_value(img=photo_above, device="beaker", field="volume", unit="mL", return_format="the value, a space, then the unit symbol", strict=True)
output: 100 mL
